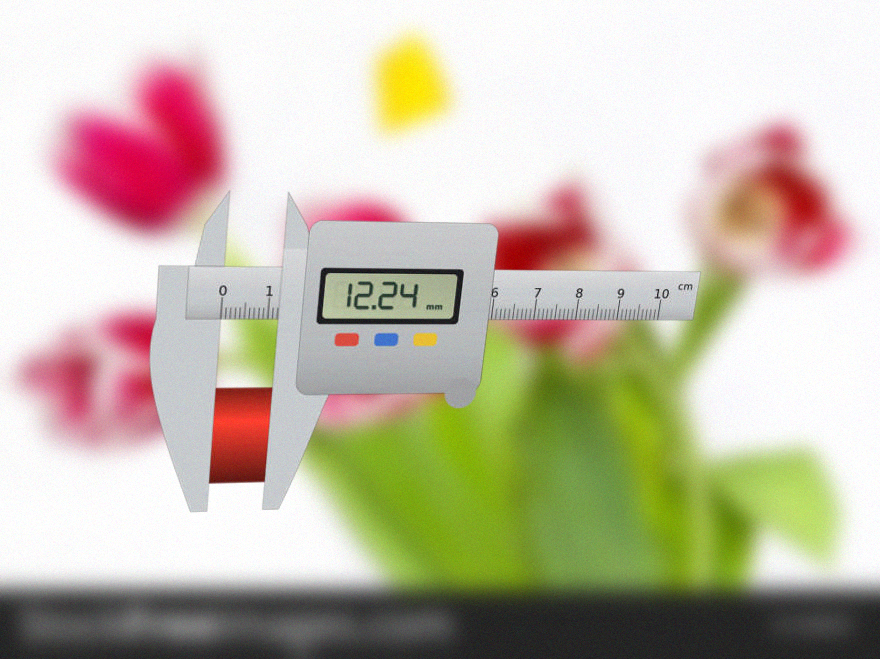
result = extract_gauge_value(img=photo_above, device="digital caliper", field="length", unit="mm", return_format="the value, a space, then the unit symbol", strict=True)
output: 12.24 mm
